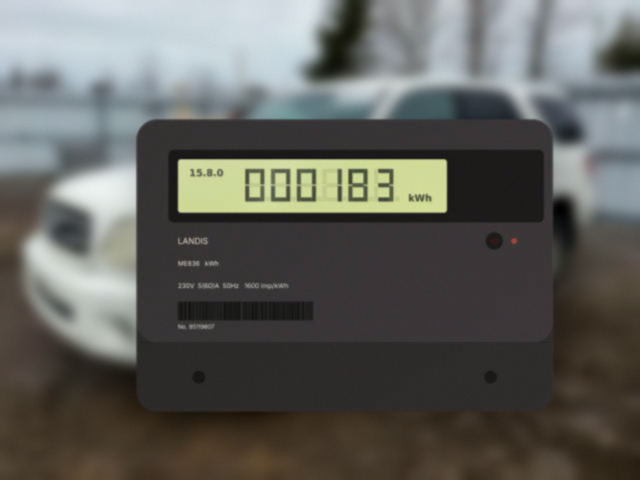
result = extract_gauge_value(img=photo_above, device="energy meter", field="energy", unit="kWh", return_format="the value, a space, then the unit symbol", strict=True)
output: 183 kWh
